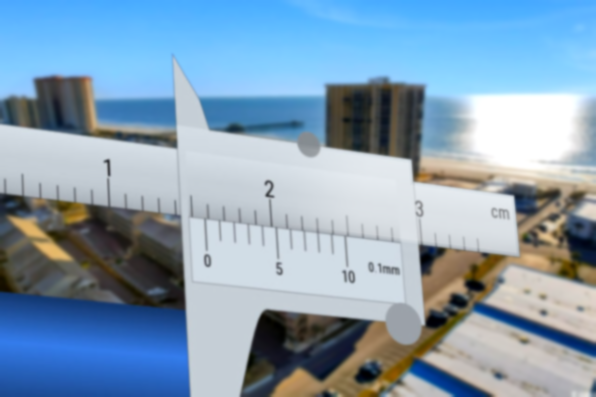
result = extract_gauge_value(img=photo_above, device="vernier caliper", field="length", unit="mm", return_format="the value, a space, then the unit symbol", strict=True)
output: 15.8 mm
